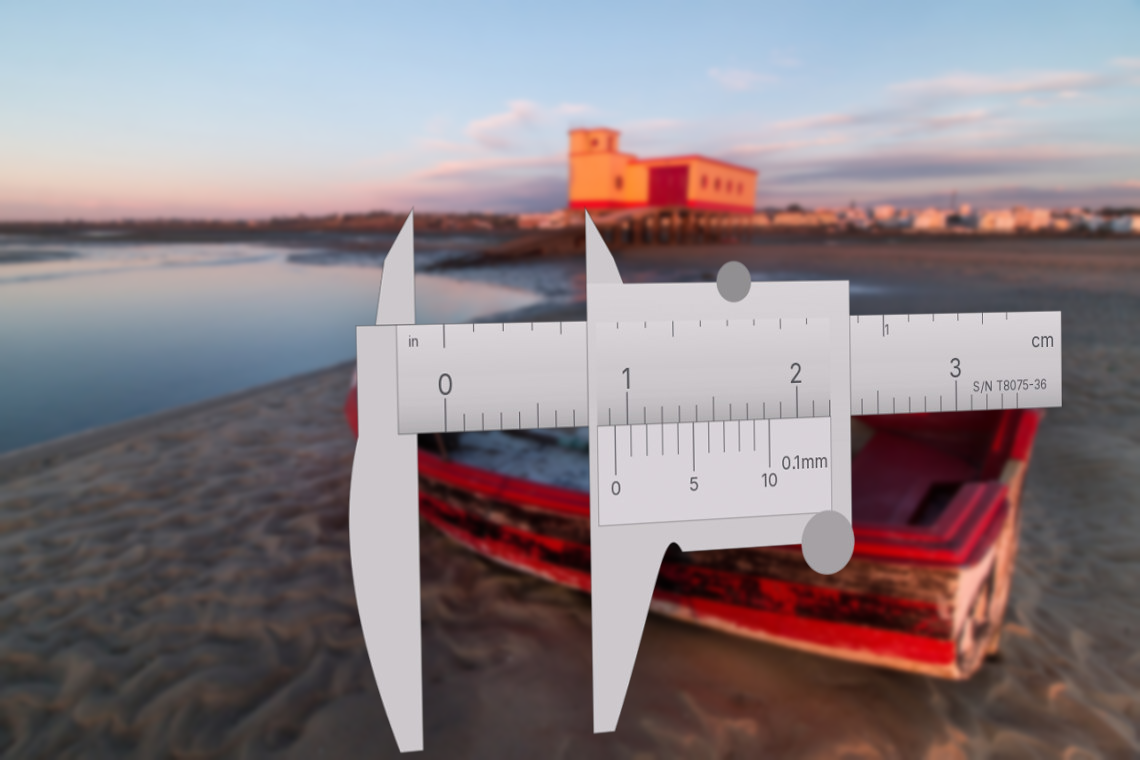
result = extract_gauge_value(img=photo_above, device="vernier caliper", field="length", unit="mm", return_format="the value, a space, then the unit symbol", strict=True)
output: 9.3 mm
